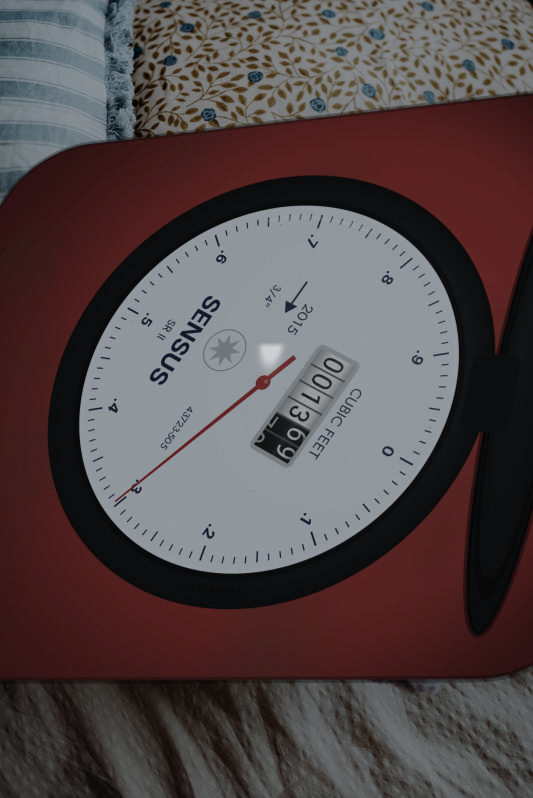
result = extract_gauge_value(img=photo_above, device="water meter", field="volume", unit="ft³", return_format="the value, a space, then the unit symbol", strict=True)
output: 1369.30 ft³
